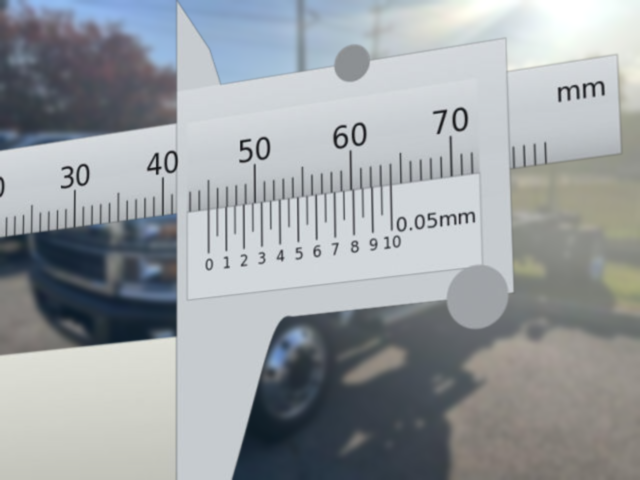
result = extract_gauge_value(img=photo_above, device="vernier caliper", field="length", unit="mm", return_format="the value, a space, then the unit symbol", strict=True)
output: 45.0 mm
